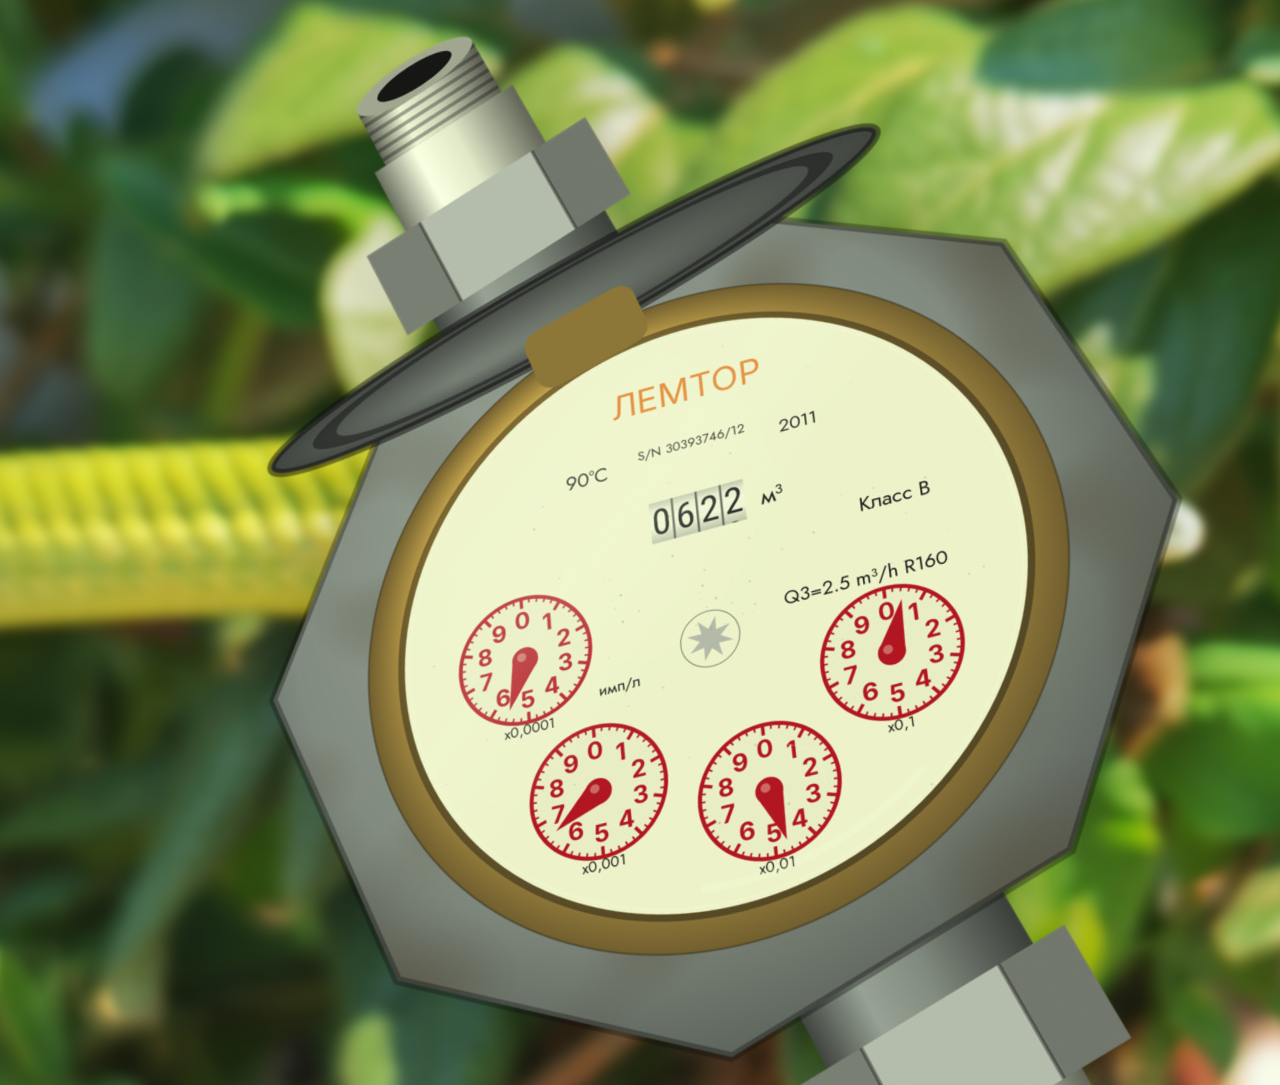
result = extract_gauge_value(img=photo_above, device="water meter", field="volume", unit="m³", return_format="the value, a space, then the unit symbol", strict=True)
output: 622.0465 m³
